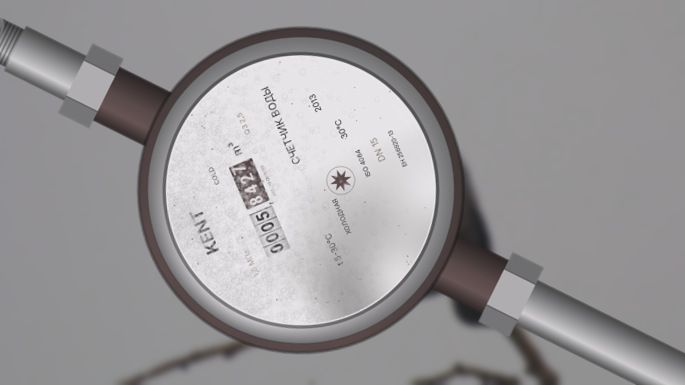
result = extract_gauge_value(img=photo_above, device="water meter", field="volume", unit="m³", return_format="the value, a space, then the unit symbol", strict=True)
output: 5.8427 m³
